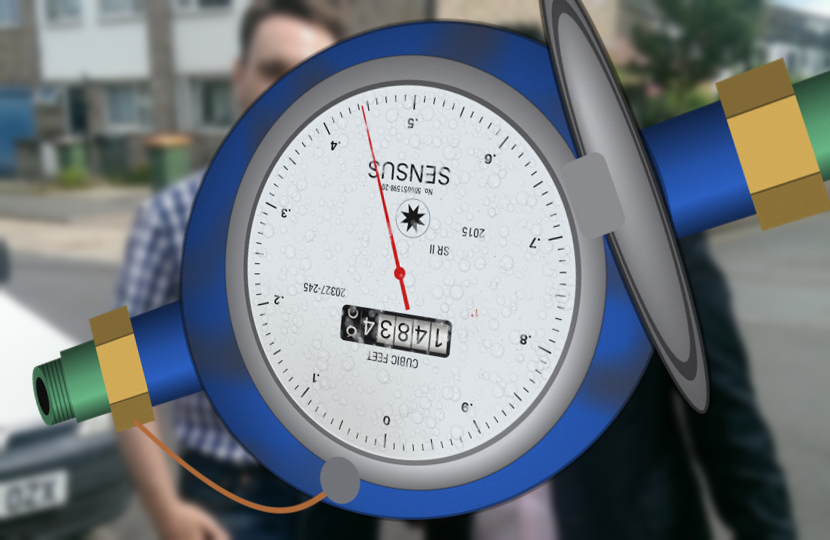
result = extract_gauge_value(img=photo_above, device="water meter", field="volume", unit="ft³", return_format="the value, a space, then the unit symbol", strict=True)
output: 148348.44 ft³
